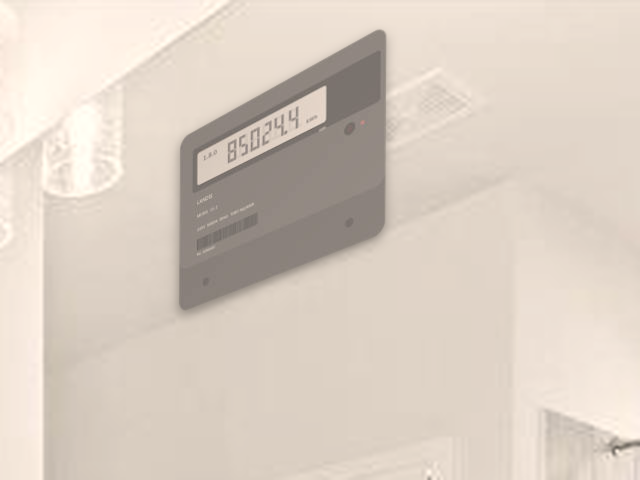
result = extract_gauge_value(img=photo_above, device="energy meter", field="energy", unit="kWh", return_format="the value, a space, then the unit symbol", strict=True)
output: 85024.4 kWh
